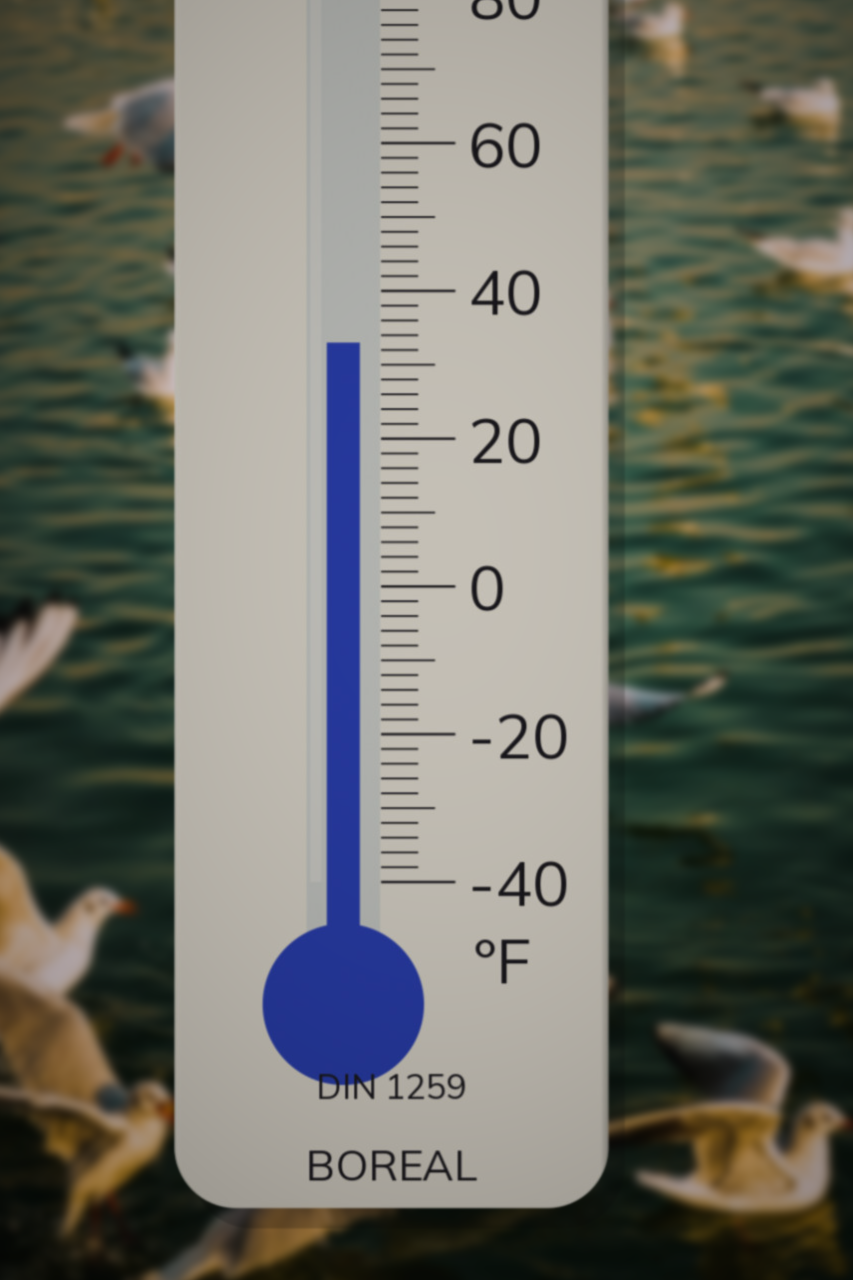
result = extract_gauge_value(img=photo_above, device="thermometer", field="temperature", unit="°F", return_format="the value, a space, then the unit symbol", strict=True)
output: 33 °F
